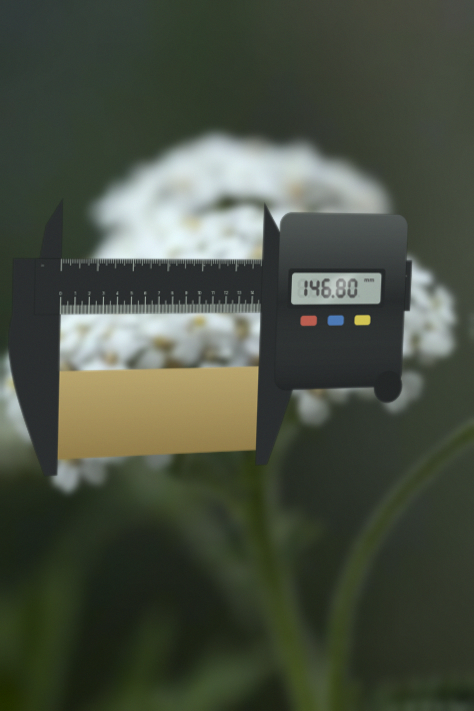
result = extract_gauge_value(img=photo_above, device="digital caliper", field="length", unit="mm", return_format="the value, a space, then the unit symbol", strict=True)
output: 146.80 mm
